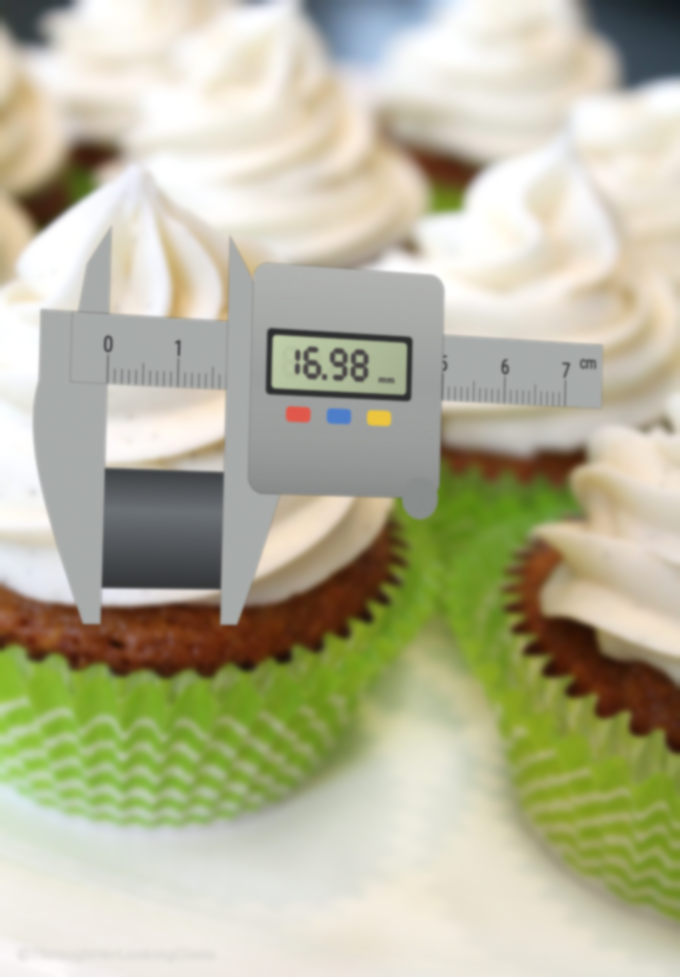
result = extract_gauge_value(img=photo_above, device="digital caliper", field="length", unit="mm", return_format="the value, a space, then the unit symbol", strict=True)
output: 16.98 mm
